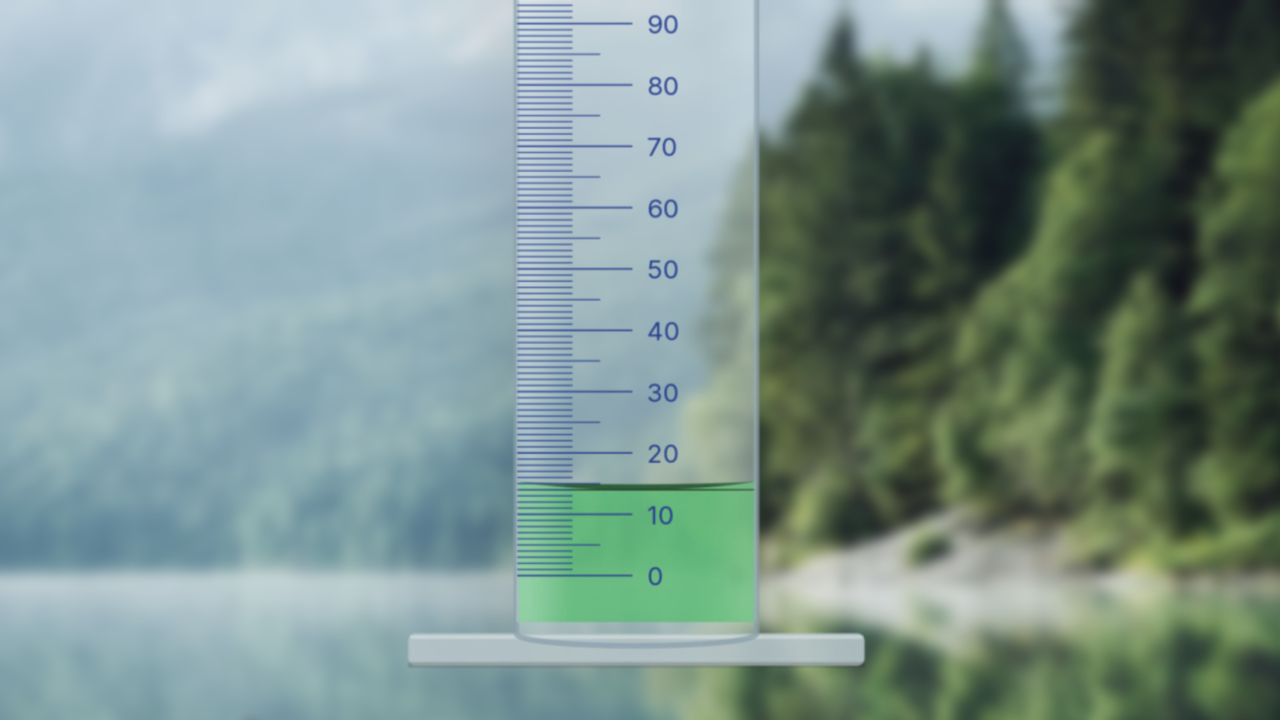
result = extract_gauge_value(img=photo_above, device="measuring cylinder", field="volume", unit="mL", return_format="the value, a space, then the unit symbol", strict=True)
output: 14 mL
